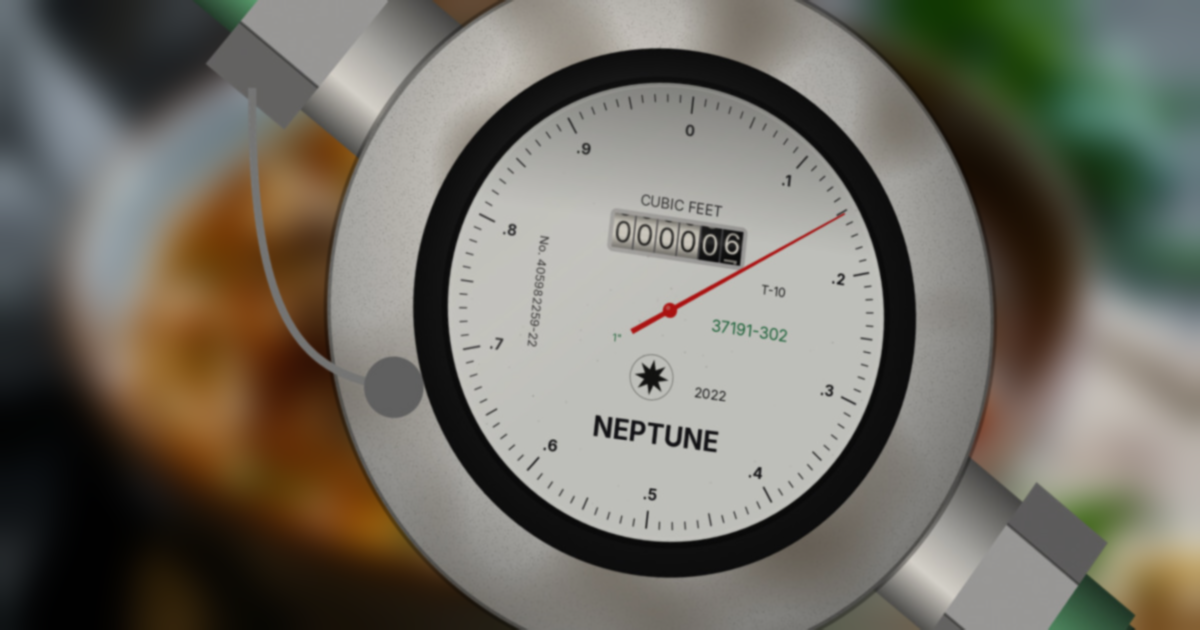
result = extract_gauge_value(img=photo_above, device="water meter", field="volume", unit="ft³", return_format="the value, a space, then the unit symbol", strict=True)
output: 6.15 ft³
